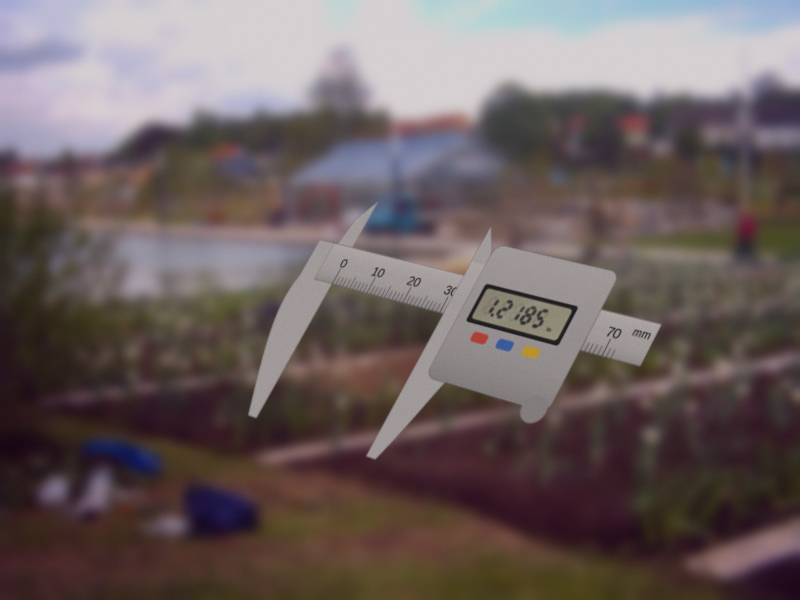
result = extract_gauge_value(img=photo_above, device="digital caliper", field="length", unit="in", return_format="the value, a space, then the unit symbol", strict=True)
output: 1.2185 in
